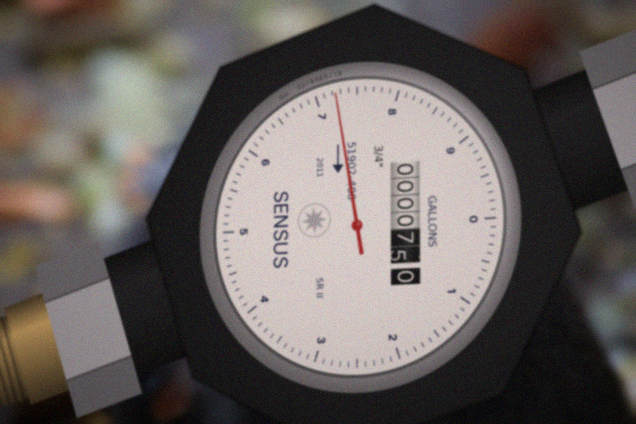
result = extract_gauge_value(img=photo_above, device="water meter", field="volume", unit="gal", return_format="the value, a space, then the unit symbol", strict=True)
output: 747.2 gal
